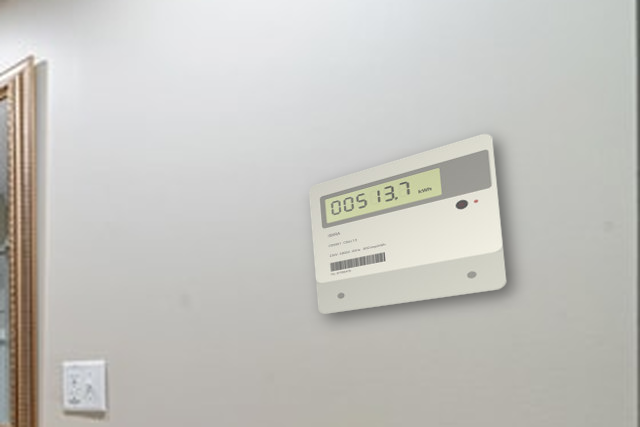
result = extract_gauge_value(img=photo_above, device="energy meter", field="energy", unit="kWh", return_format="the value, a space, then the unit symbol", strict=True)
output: 513.7 kWh
